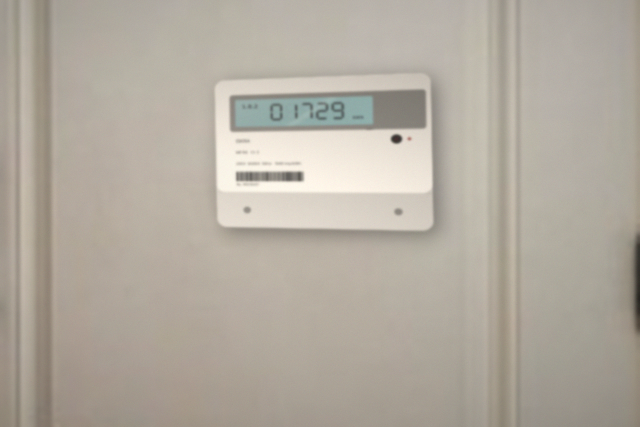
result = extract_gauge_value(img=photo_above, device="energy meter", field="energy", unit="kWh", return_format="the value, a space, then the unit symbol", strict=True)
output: 1729 kWh
